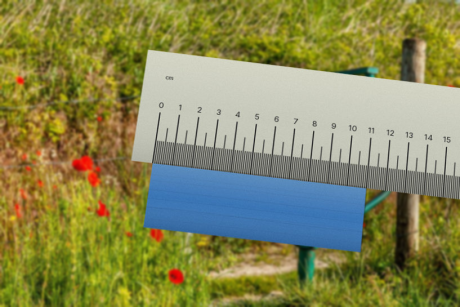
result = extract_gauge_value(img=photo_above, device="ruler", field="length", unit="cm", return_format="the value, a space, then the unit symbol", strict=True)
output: 11 cm
